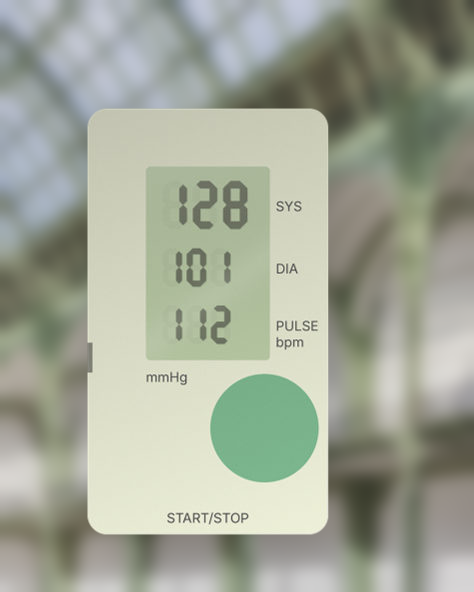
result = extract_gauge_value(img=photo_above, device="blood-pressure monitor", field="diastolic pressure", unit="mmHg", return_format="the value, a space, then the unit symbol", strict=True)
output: 101 mmHg
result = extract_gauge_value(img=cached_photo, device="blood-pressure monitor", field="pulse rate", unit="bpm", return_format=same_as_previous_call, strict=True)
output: 112 bpm
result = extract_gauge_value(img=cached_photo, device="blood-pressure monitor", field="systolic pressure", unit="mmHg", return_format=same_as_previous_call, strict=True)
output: 128 mmHg
